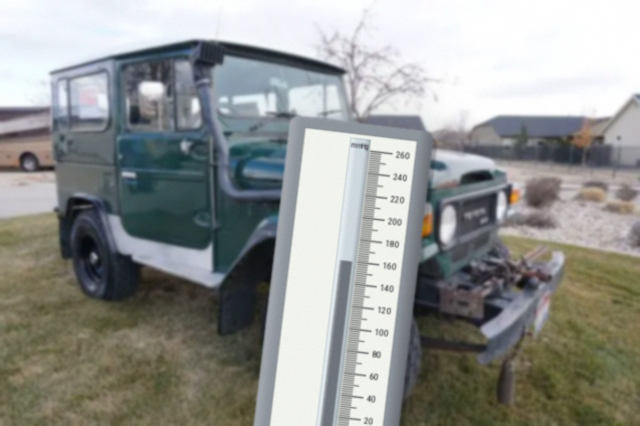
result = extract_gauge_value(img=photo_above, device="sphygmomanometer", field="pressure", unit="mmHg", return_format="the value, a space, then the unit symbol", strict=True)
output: 160 mmHg
